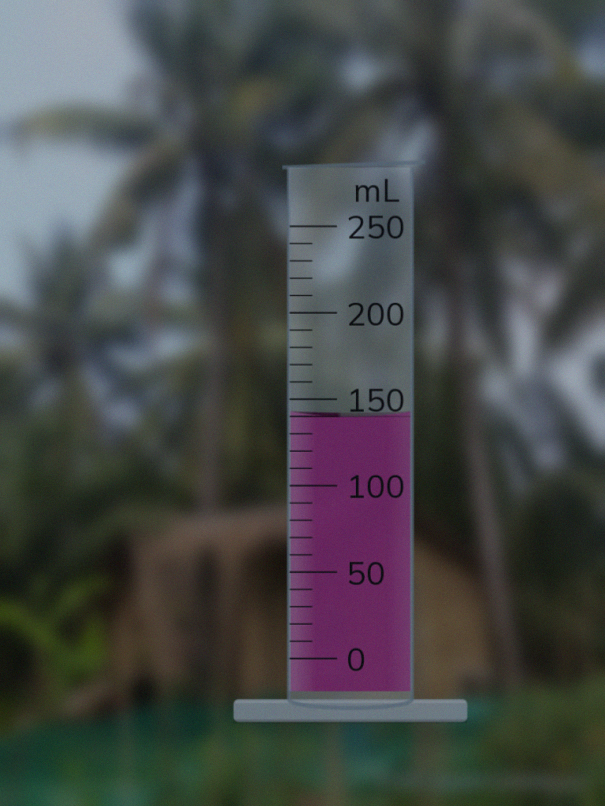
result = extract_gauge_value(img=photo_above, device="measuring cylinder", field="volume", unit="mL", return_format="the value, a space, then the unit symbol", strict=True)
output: 140 mL
